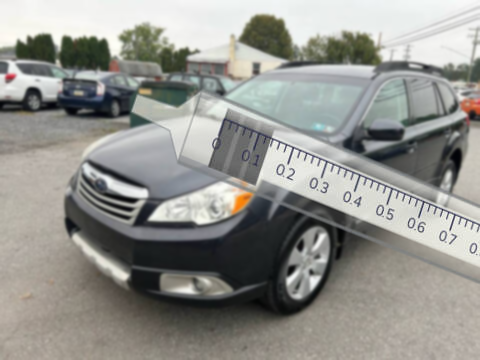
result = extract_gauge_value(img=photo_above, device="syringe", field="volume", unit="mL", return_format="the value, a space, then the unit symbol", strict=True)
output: 0 mL
